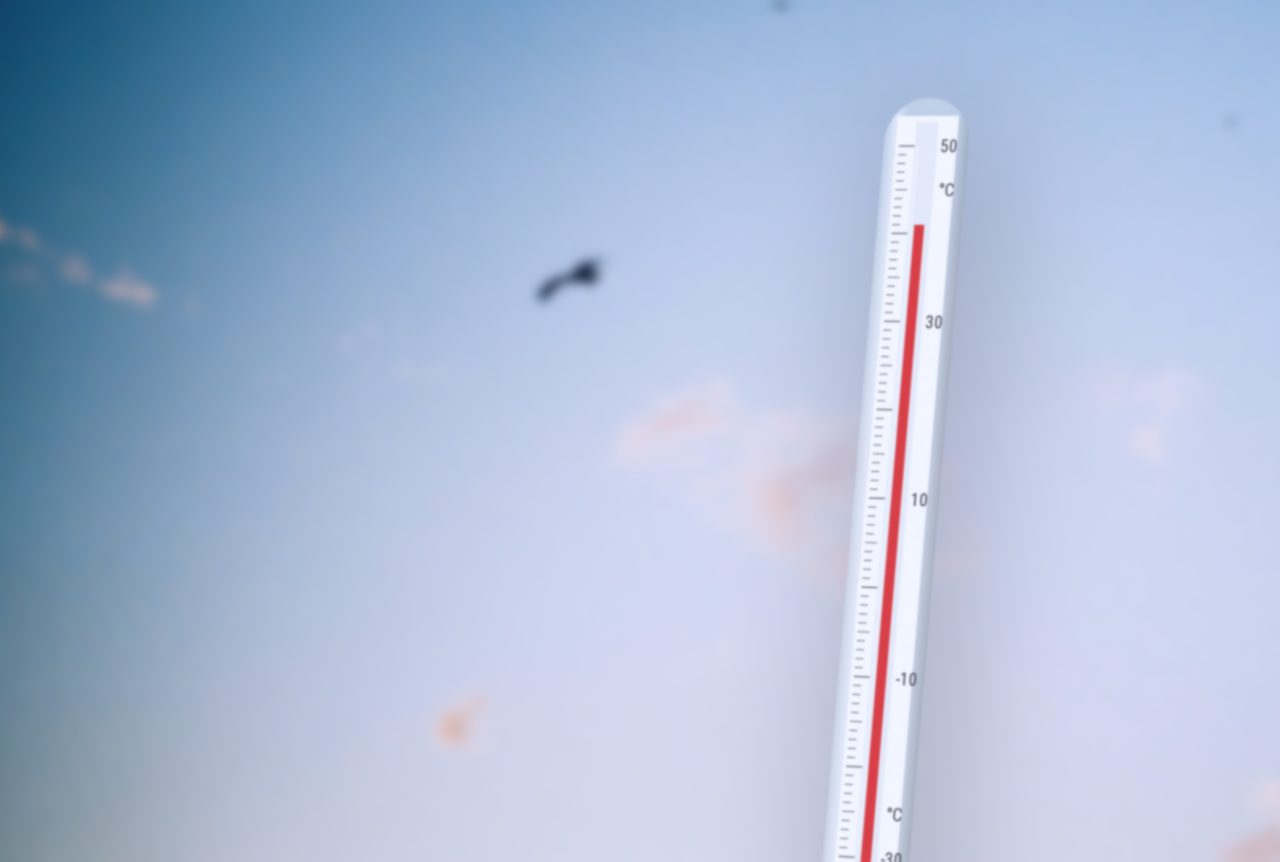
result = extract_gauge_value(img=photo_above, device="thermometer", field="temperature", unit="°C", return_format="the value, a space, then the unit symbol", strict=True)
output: 41 °C
